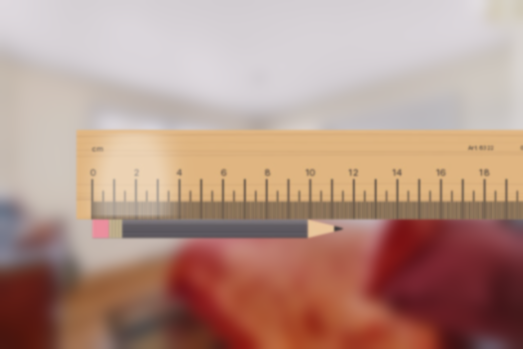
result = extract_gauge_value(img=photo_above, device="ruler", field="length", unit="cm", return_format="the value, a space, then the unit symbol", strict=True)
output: 11.5 cm
